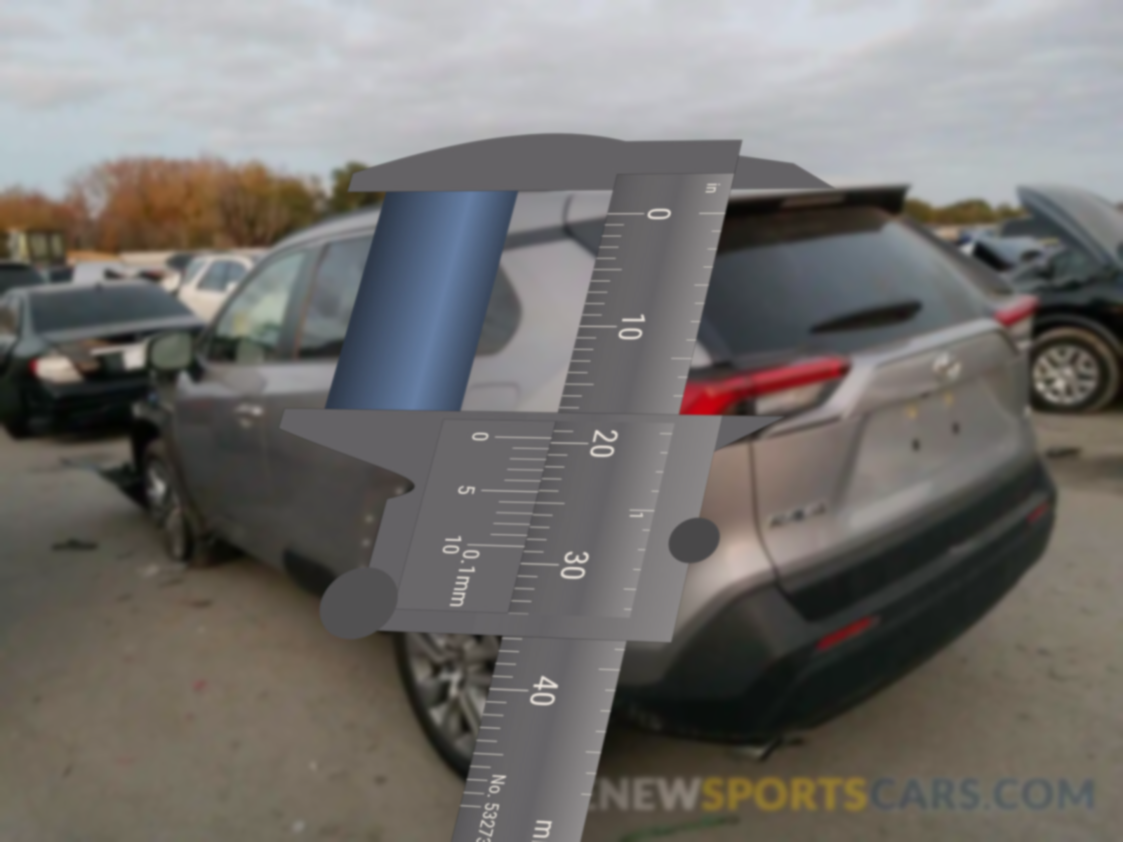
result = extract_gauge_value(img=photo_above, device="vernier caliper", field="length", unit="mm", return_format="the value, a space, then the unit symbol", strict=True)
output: 19.6 mm
